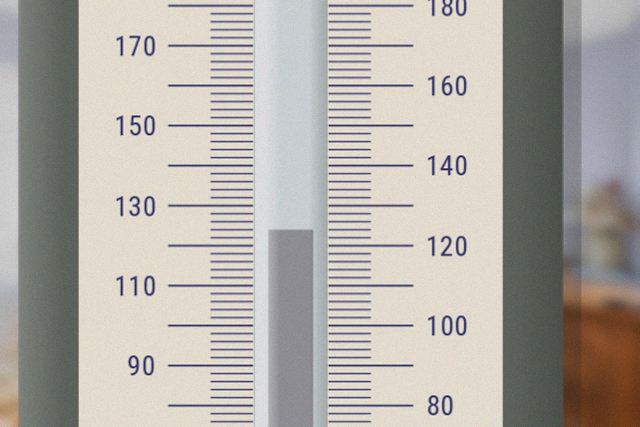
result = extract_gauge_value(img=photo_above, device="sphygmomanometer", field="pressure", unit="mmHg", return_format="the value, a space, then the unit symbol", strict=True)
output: 124 mmHg
